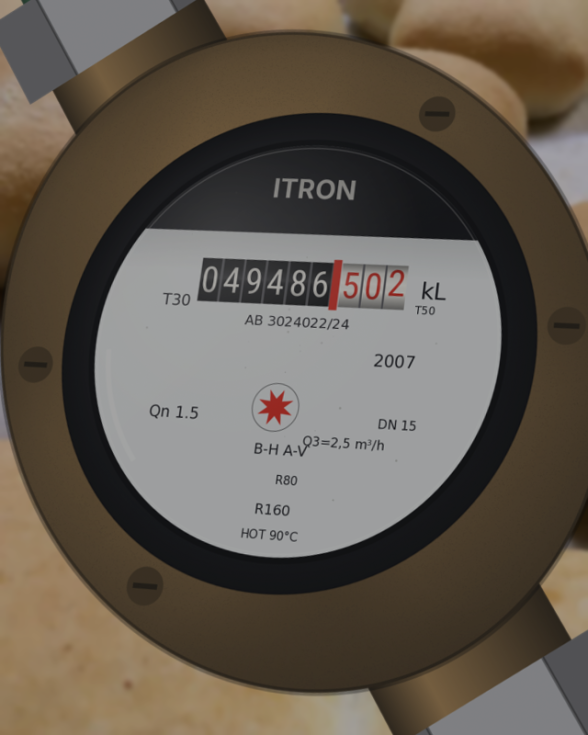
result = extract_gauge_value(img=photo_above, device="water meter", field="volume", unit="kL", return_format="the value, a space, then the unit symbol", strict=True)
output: 49486.502 kL
